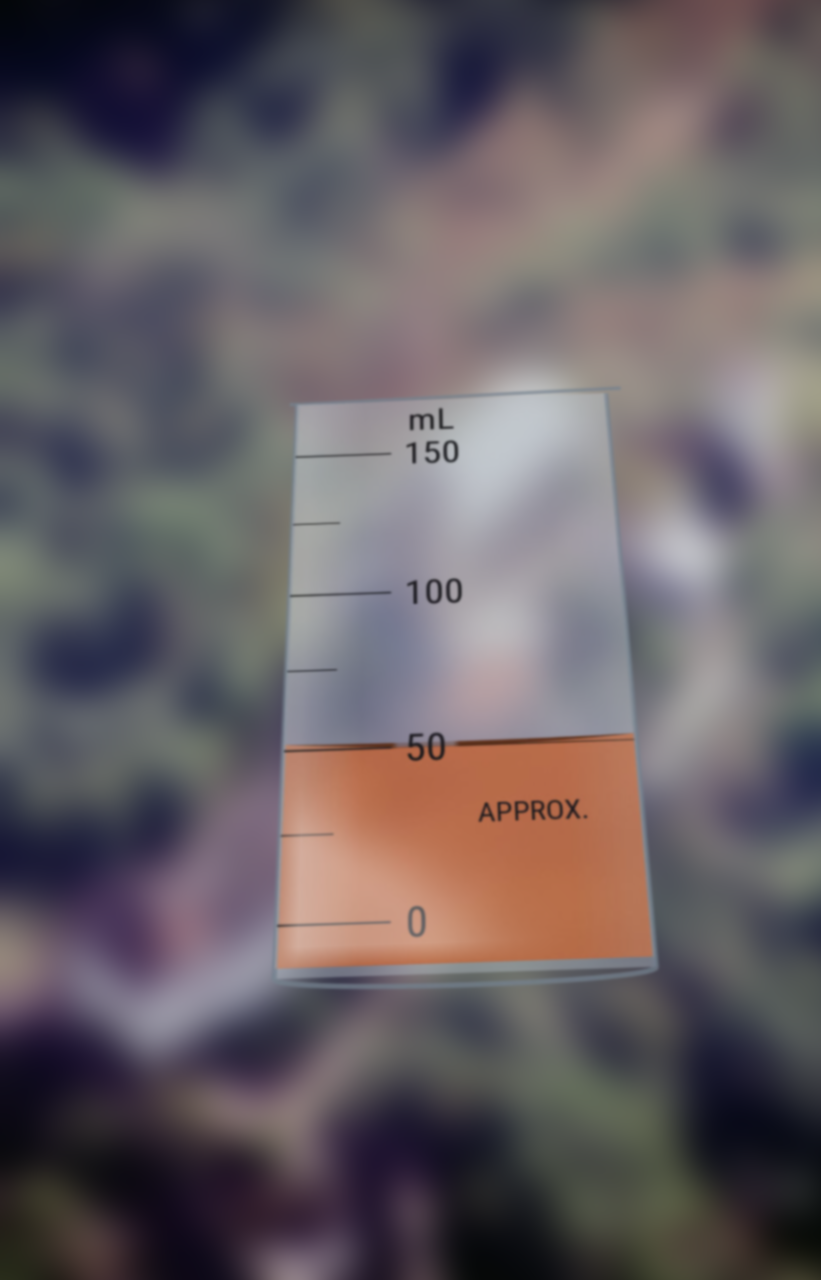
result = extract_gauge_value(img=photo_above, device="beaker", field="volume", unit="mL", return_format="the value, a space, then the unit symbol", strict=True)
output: 50 mL
